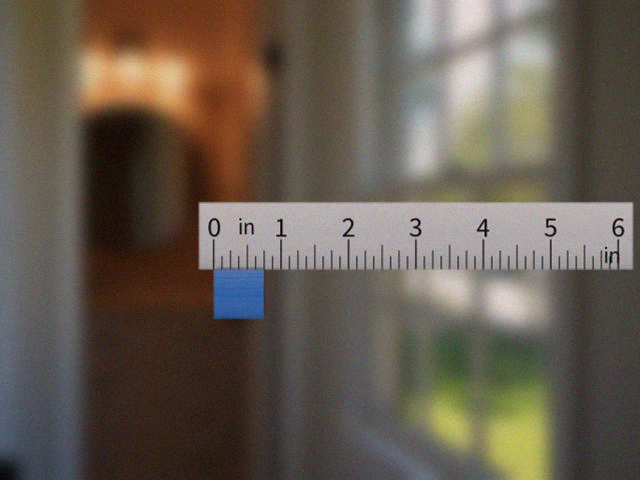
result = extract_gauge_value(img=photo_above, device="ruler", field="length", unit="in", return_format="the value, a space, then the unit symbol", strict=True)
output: 0.75 in
